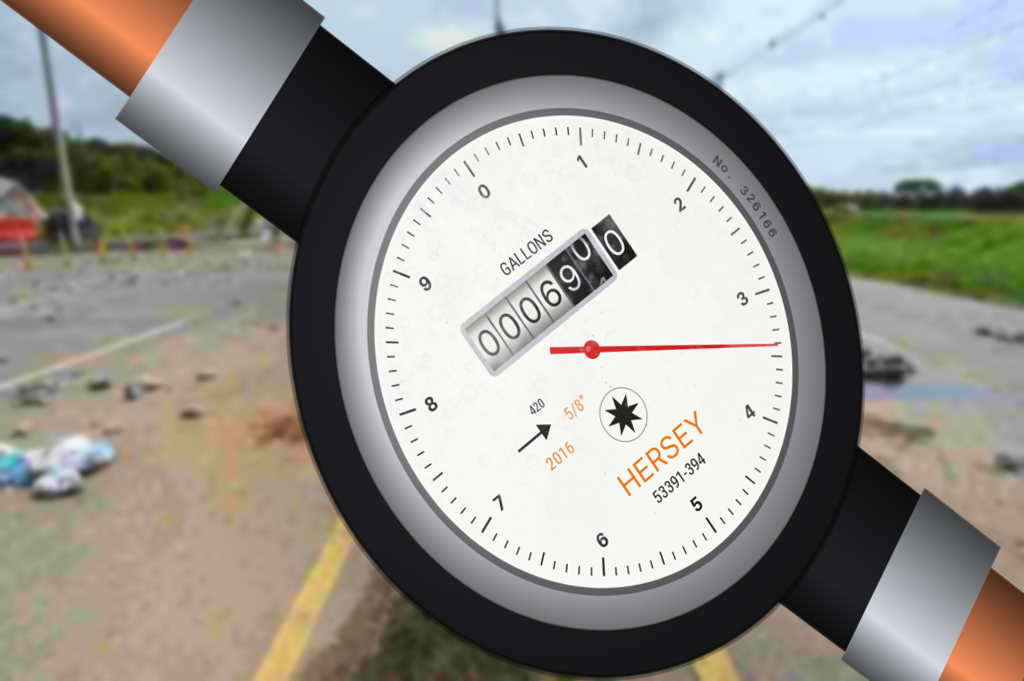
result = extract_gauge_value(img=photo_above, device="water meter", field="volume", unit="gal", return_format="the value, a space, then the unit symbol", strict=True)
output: 6903.4 gal
